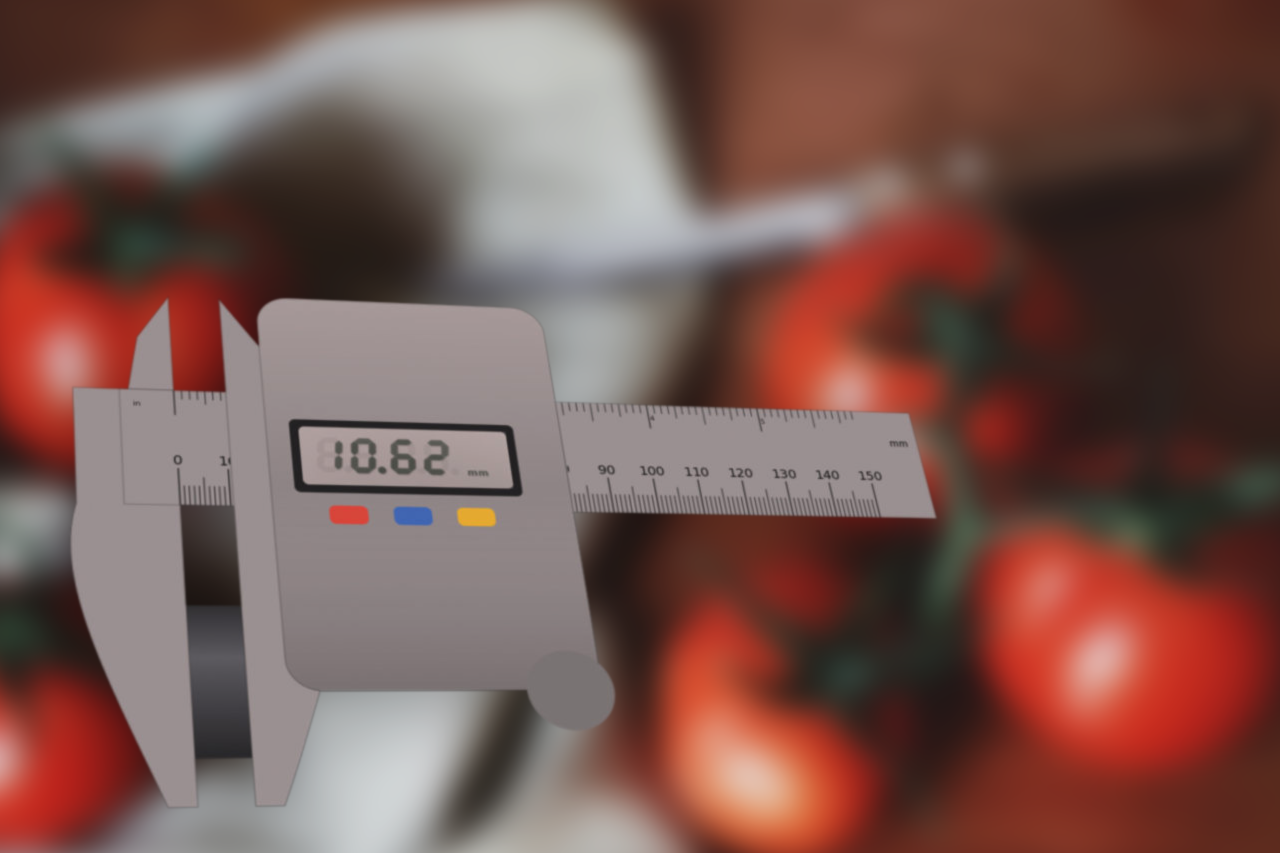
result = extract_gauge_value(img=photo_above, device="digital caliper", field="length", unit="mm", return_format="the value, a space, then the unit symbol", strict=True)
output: 10.62 mm
